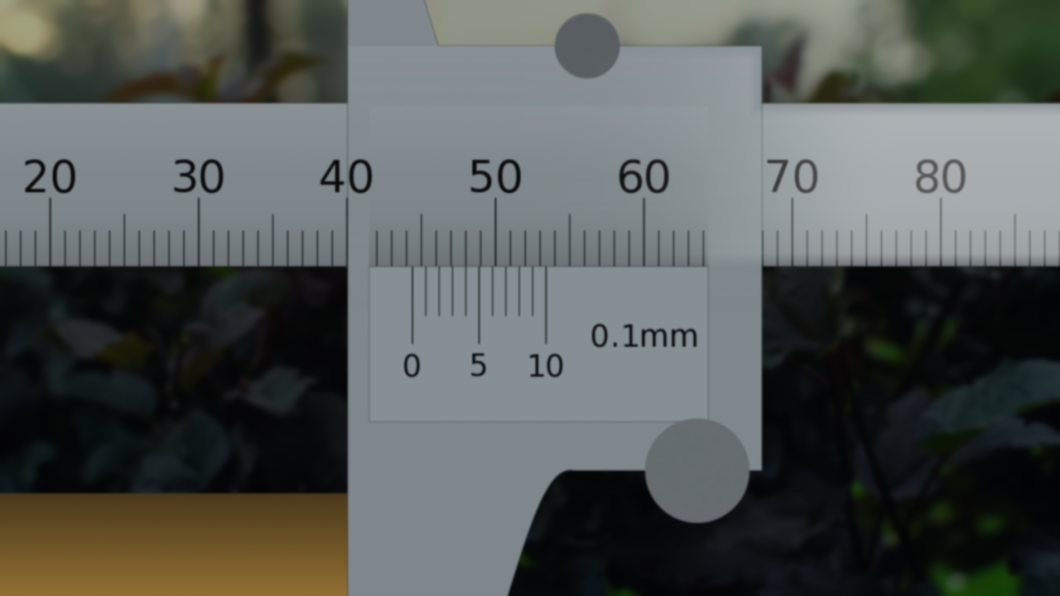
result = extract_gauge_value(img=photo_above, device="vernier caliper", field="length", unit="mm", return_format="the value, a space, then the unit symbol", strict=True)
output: 44.4 mm
